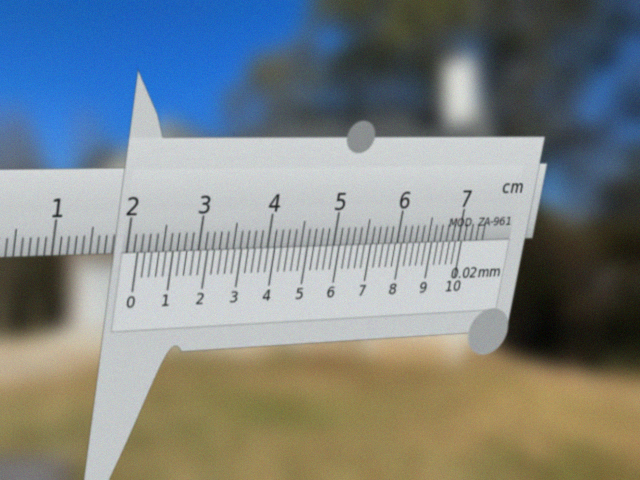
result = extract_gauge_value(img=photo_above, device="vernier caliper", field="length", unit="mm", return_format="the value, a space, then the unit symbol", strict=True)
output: 21.5 mm
